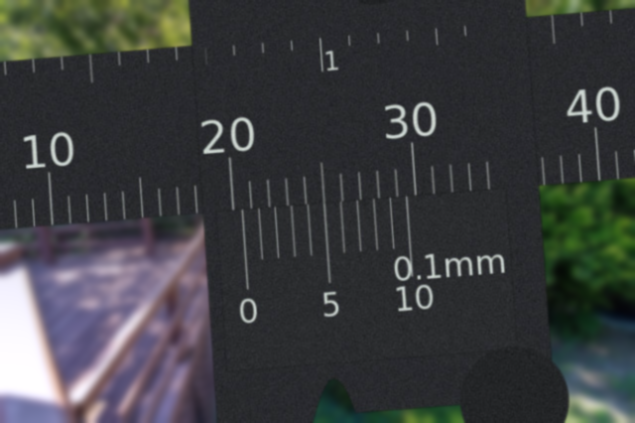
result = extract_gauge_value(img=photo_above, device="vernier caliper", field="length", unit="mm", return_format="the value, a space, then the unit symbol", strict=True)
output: 20.5 mm
